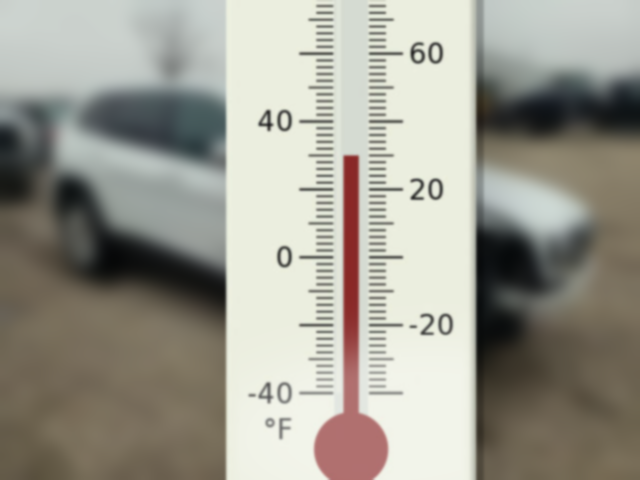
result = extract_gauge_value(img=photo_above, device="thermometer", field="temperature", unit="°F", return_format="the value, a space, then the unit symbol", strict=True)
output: 30 °F
